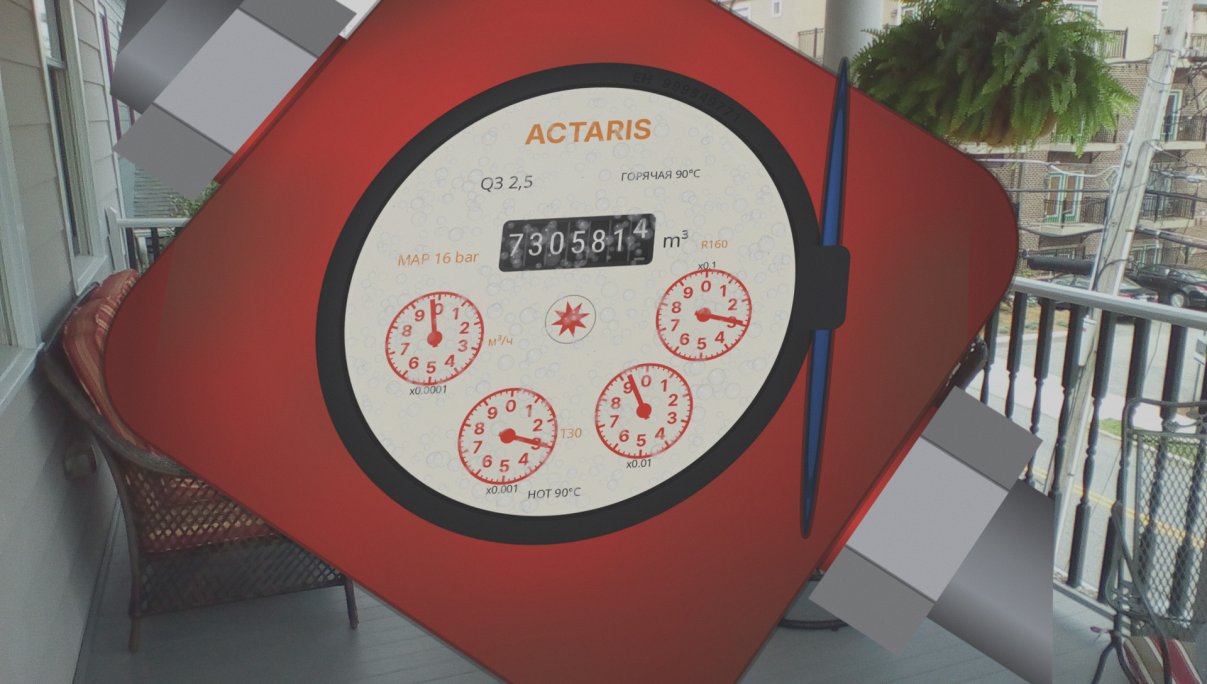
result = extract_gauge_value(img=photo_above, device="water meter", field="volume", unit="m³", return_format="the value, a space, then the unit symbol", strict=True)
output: 7305814.2929 m³
